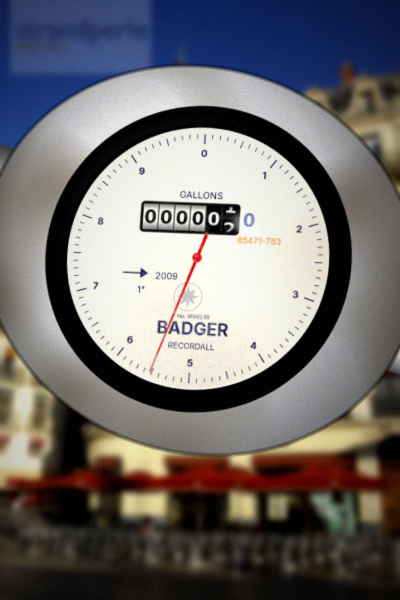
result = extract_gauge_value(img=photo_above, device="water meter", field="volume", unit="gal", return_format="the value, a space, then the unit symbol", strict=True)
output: 15.5 gal
